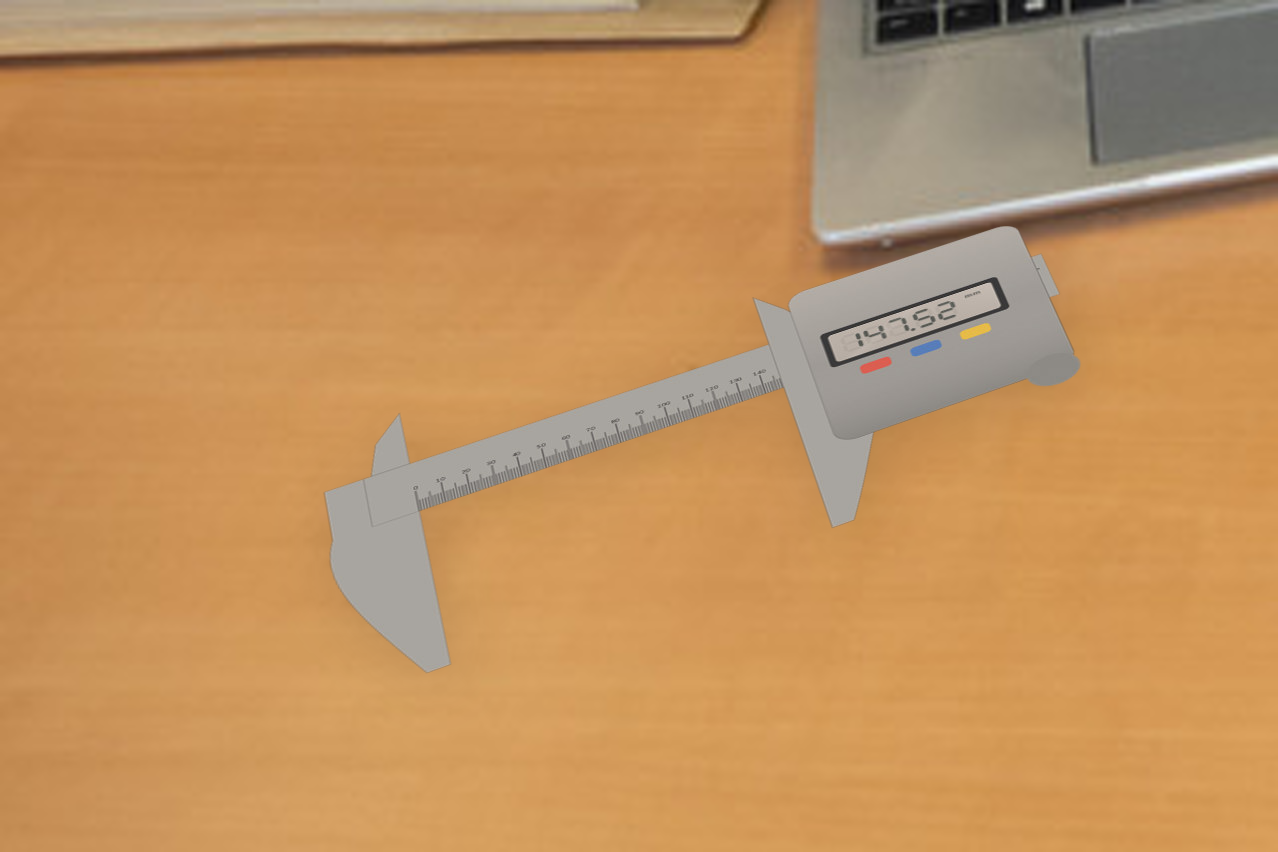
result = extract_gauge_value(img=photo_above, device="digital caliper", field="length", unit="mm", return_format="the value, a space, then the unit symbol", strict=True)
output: 147.52 mm
